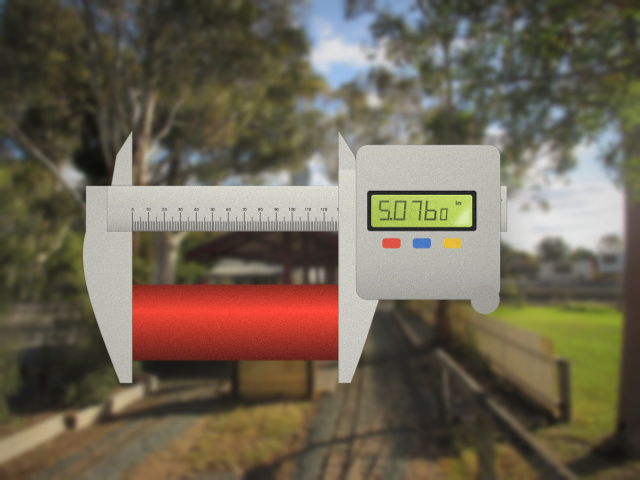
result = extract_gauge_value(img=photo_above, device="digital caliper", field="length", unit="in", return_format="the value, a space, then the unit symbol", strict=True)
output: 5.0760 in
